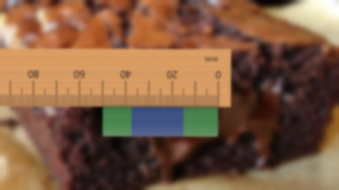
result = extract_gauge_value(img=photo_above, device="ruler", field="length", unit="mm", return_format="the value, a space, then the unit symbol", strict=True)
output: 50 mm
